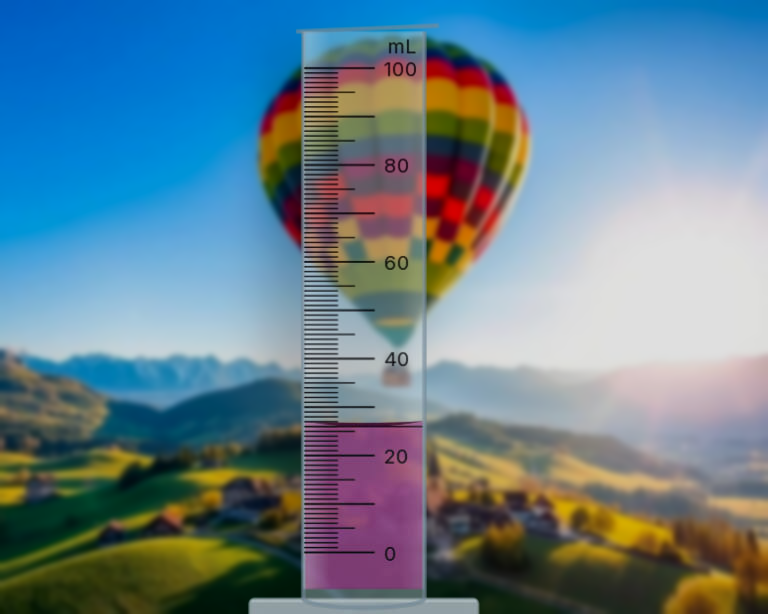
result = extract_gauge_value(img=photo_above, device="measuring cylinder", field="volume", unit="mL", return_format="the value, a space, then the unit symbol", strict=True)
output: 26 mL
